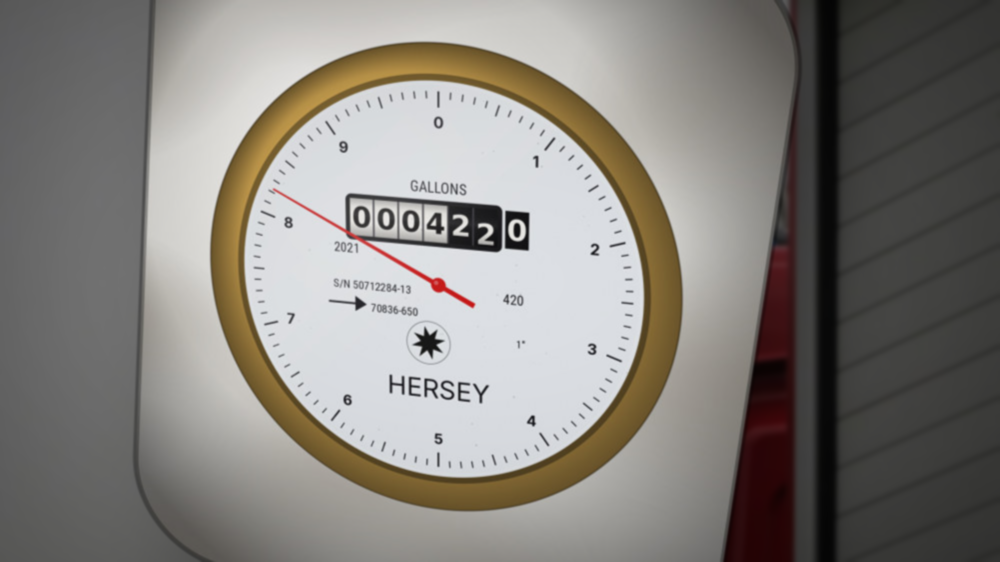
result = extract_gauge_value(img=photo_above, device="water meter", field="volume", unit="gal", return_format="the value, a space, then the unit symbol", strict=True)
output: 4218.2 gal
